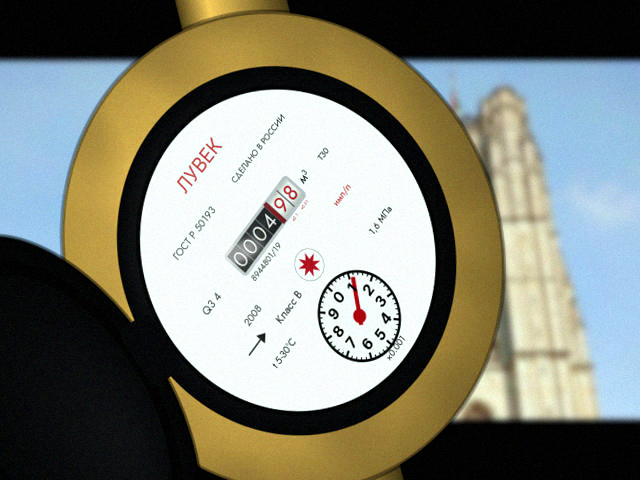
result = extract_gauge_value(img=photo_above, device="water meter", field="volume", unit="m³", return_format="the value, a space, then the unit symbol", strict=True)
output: 4.981 m³
